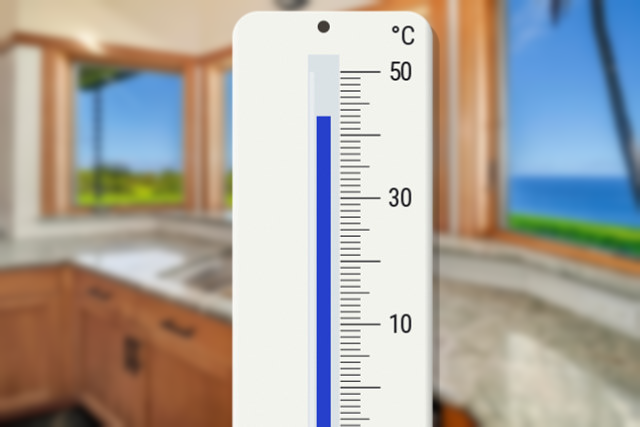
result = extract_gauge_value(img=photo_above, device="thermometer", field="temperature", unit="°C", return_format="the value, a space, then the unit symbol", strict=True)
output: 43 °C
